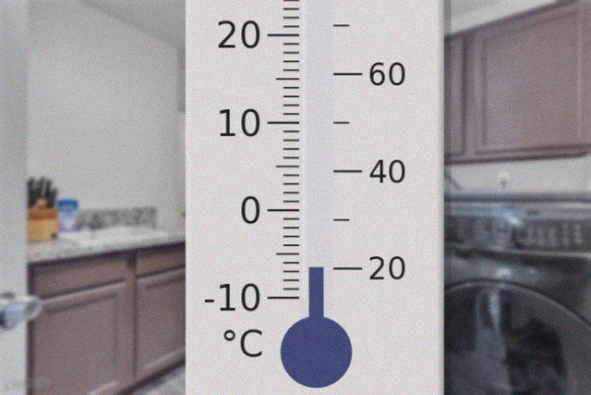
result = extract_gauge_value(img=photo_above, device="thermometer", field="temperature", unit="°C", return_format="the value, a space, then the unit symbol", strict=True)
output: -6.5 °C
